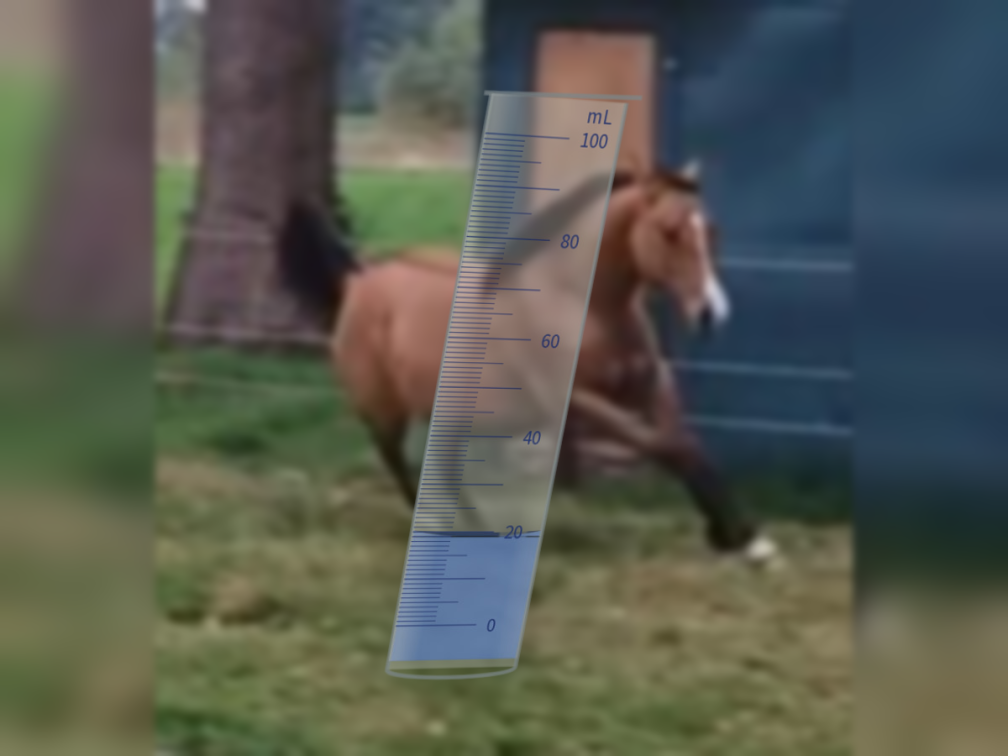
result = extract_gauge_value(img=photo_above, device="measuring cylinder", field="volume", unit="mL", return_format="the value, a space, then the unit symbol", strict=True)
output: 19 mL
